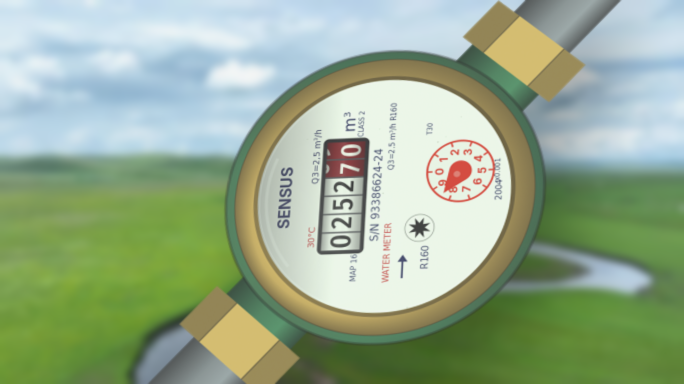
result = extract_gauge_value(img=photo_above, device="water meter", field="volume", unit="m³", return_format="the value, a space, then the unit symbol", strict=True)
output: 252.698 m³
